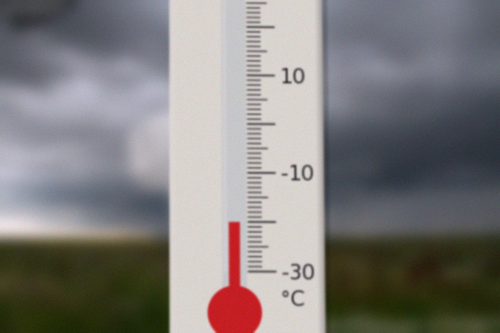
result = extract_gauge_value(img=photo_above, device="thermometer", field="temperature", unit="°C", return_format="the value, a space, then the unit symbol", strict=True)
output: -20 °C
